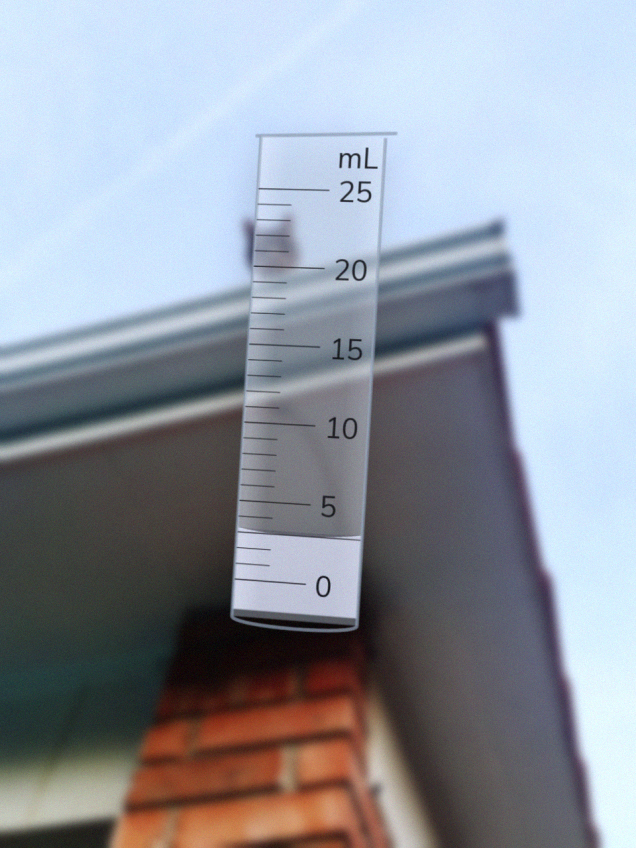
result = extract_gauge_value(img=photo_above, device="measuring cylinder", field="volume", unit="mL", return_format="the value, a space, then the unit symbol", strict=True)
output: 3 mL
